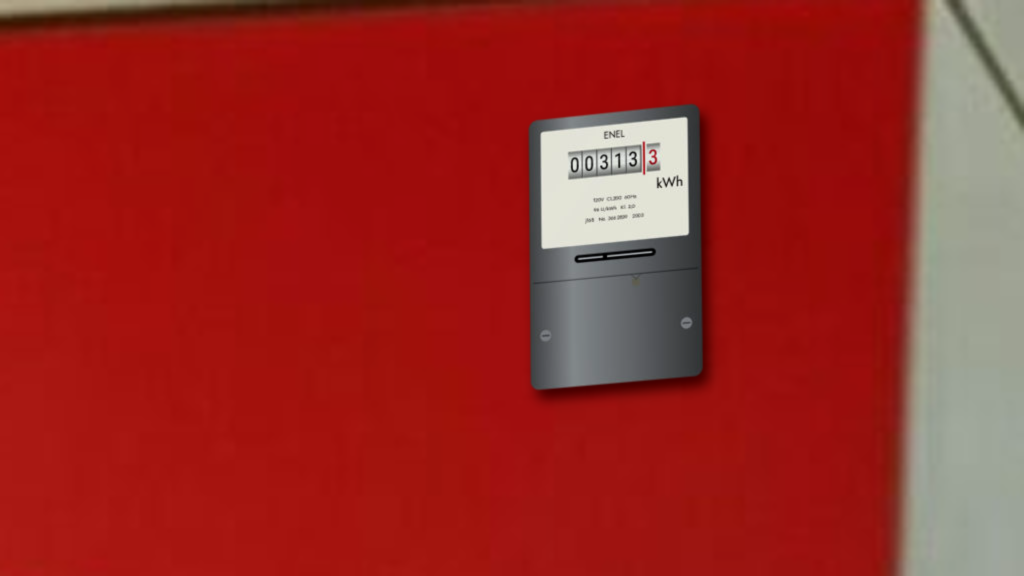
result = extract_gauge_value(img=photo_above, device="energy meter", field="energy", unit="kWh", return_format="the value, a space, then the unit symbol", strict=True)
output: 313.3 kWh
